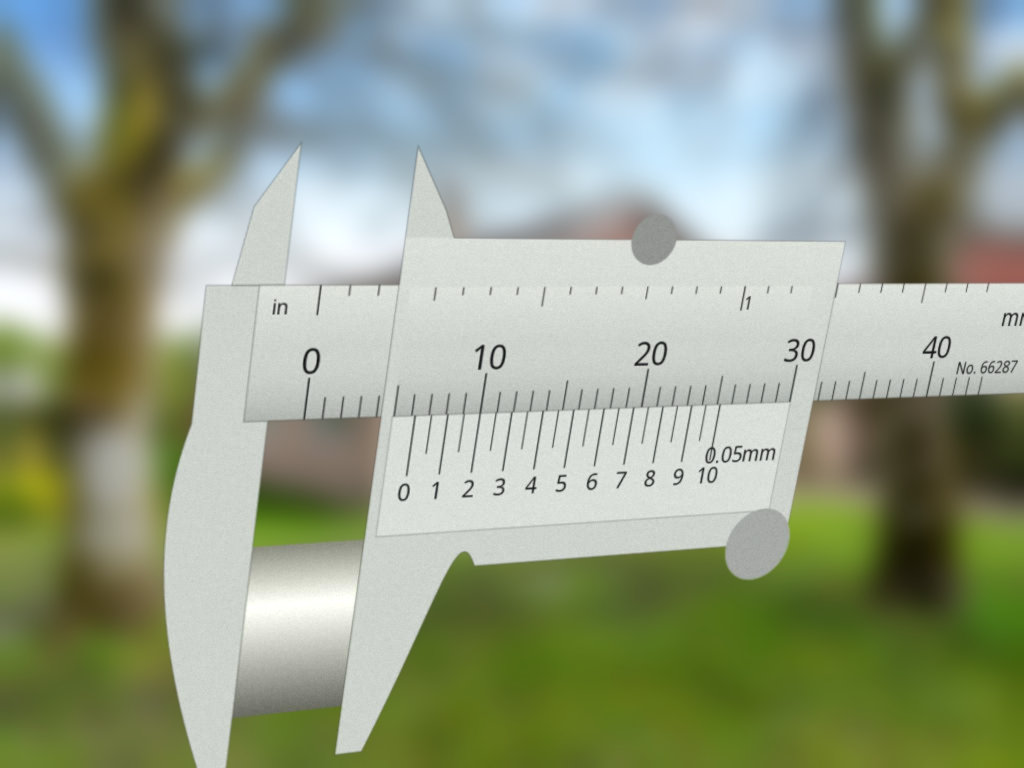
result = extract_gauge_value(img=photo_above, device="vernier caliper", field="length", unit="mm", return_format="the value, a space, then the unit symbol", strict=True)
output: 6.2 mm
